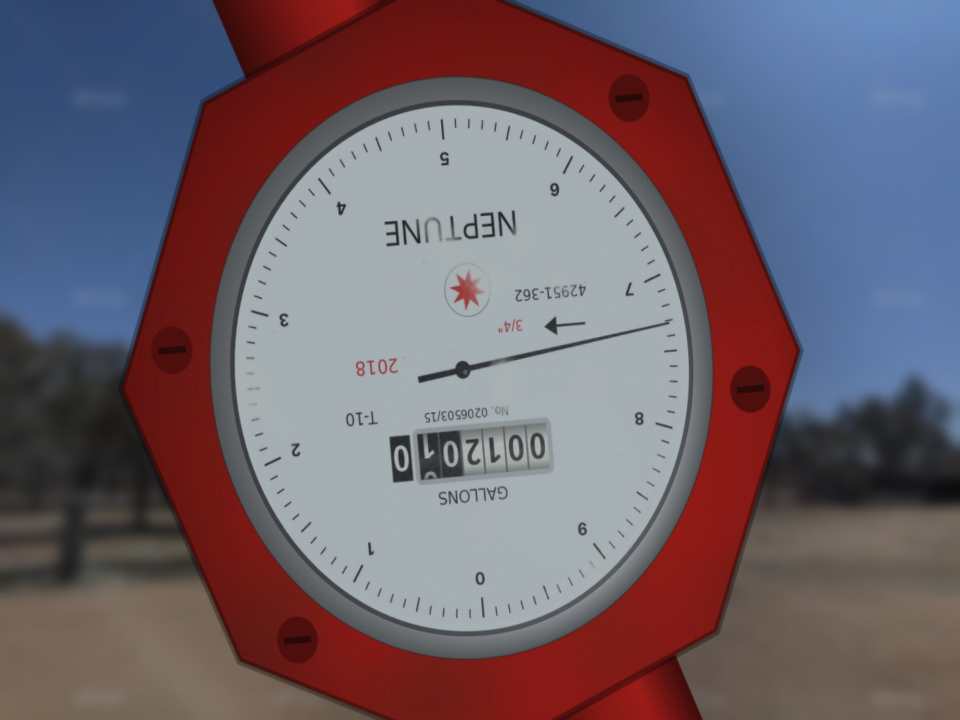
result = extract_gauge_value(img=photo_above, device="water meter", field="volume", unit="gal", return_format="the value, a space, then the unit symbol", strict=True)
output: 12007.3 gal
